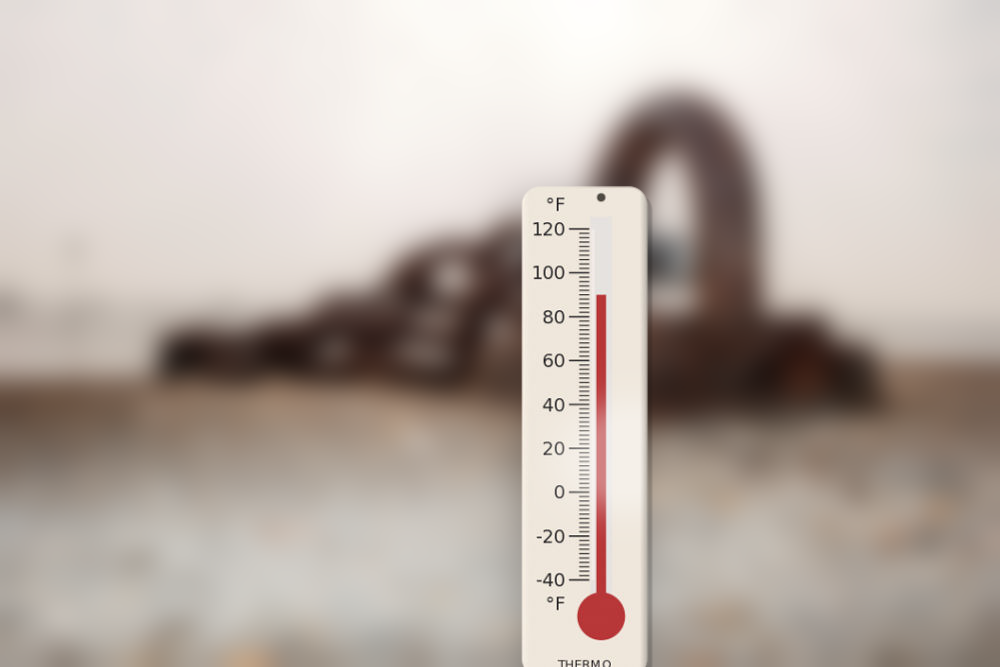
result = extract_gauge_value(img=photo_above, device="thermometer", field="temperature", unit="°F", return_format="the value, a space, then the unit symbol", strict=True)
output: 90 °F
